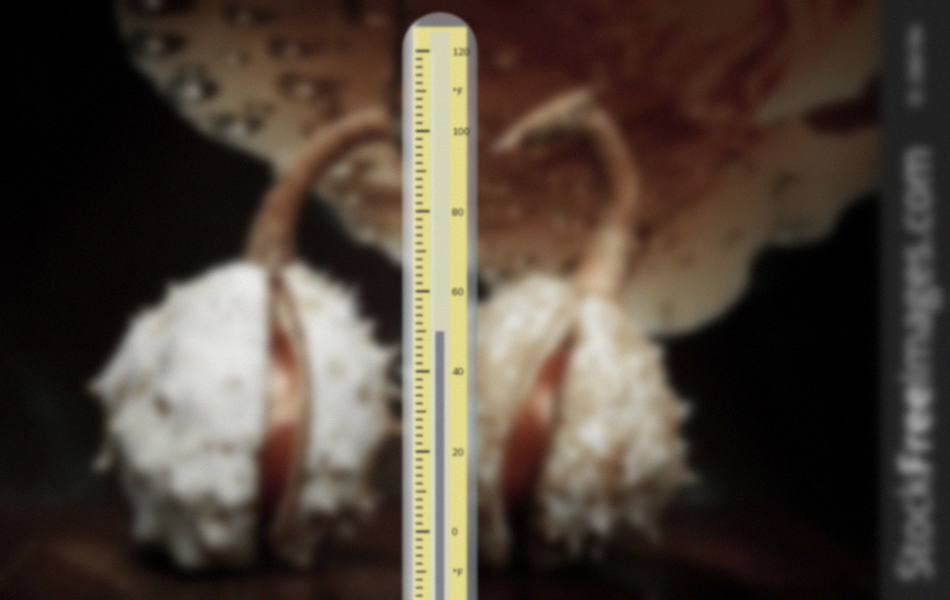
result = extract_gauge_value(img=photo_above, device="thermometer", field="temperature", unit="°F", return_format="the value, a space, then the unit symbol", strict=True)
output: 50 °F
